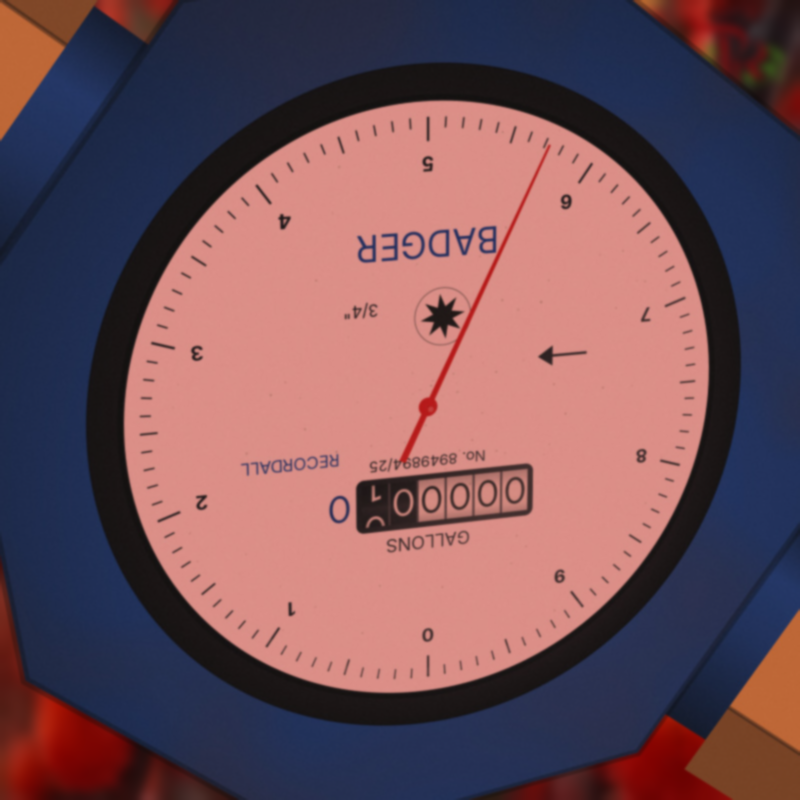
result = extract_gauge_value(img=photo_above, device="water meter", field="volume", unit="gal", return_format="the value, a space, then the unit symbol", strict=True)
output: 5.7 gal
